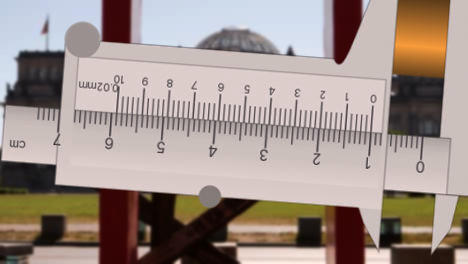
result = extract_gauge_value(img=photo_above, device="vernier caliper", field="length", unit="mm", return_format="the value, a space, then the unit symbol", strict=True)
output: 10.0 mm
